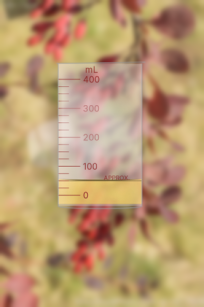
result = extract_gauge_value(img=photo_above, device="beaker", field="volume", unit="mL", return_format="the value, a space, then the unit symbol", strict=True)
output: 50 mL
